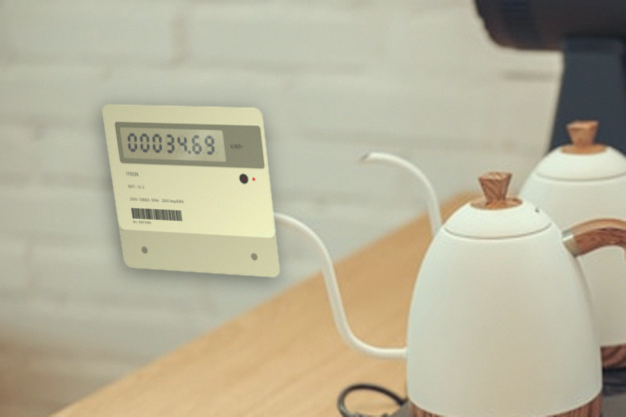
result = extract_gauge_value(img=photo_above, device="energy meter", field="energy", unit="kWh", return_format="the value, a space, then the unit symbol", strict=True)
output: 34.69 kWh
